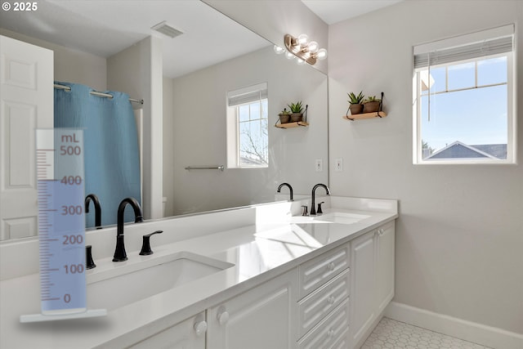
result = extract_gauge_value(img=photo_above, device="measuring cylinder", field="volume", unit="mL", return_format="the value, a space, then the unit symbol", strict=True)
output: 400 mL
